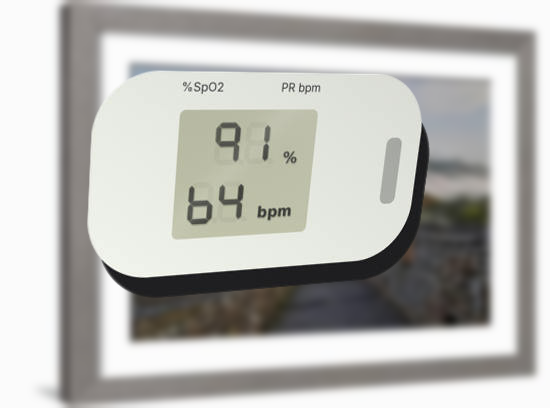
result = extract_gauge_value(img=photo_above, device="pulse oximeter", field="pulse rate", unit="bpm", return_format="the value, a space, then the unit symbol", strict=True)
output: 64 bpm
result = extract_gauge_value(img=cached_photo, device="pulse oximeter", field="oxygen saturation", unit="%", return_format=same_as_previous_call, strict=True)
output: 91 %
